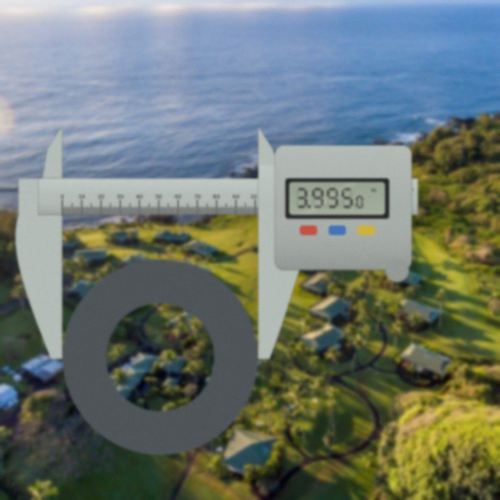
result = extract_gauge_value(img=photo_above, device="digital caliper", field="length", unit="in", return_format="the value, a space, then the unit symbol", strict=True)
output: 3.9950 in
